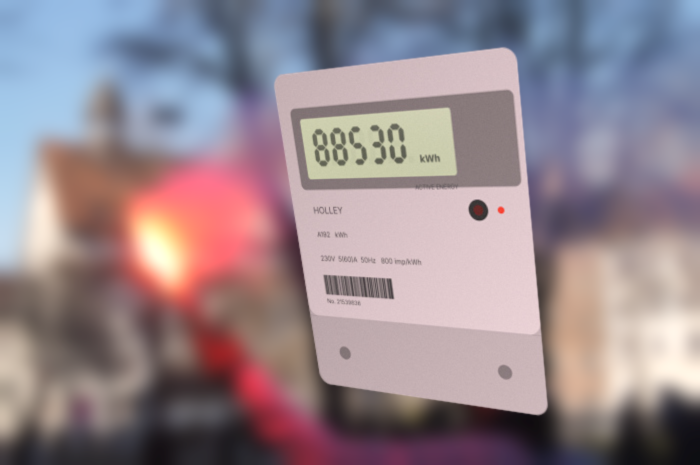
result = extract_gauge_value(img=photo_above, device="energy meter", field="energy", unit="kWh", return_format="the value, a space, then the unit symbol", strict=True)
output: 88530 kWh
